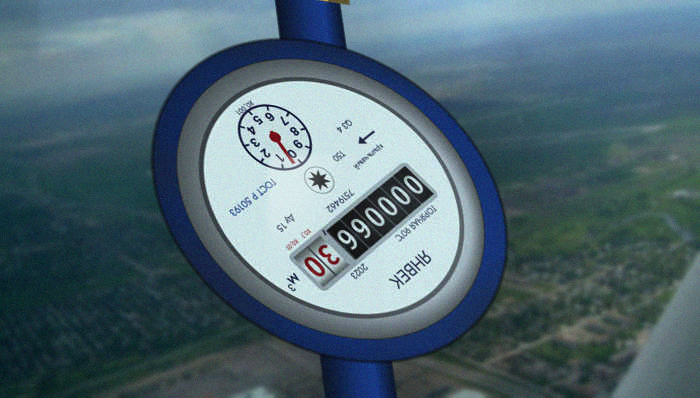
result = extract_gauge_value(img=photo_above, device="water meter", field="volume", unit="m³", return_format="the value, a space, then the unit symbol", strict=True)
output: 66.300 m³
